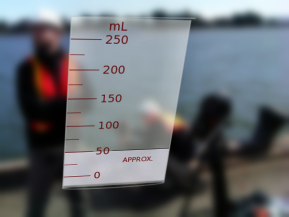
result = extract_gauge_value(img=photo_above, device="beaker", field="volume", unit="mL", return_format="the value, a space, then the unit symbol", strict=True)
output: 50 mL
